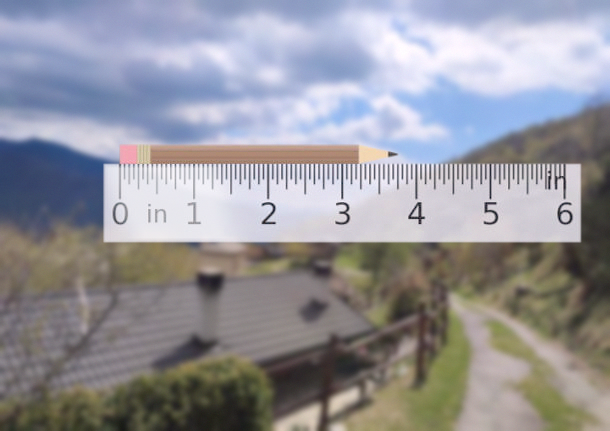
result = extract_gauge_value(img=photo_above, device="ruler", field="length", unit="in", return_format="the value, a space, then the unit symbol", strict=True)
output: 3.75 in
